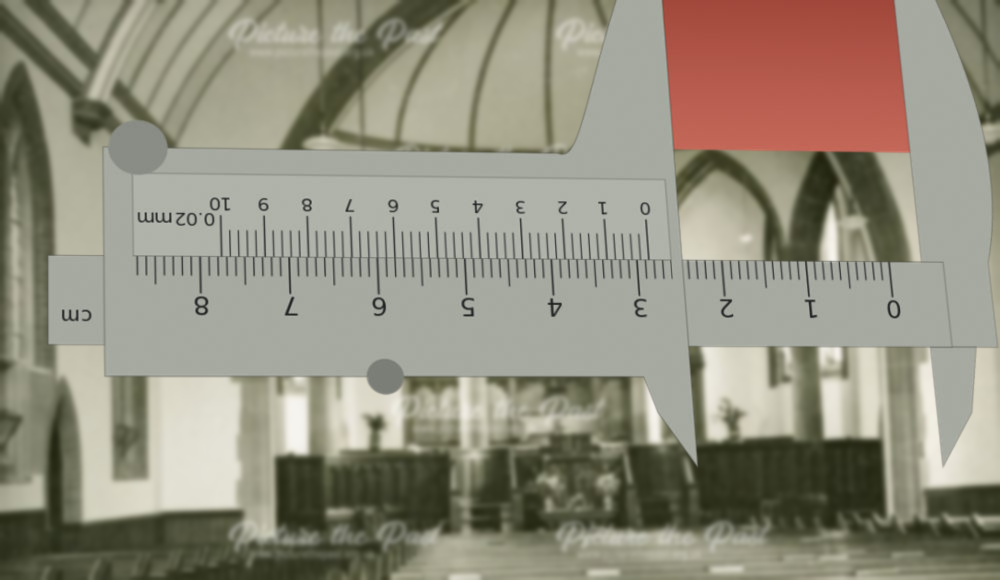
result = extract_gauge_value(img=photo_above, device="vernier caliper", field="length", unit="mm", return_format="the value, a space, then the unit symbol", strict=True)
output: 28.6 mm
